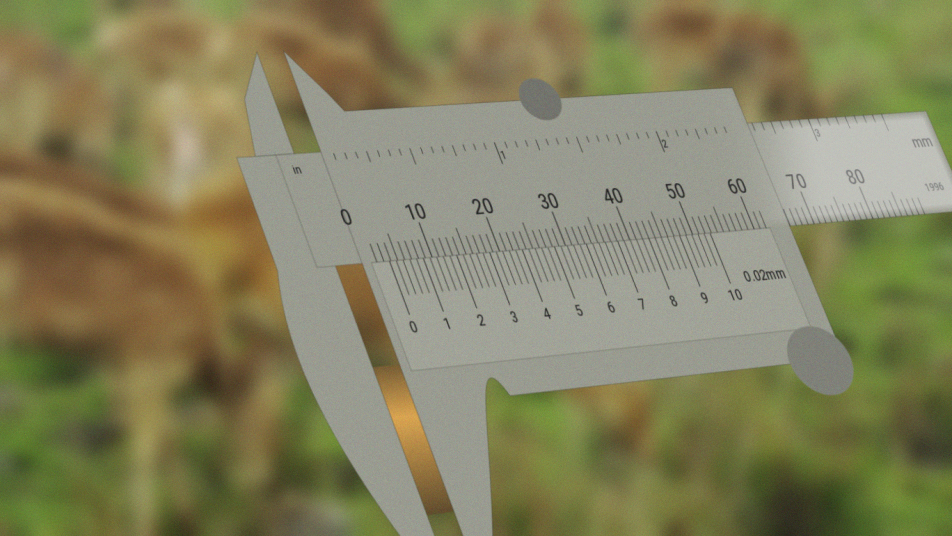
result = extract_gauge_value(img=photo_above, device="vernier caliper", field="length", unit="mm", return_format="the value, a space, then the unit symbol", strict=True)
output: 3.8 mm
